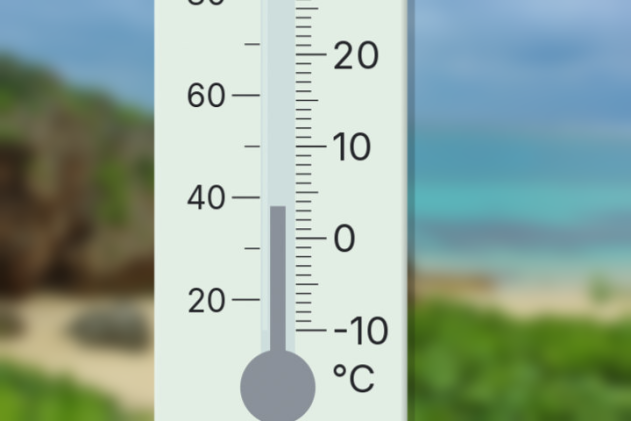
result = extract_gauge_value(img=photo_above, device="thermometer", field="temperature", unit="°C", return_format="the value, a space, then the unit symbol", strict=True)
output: 3.5 °C
